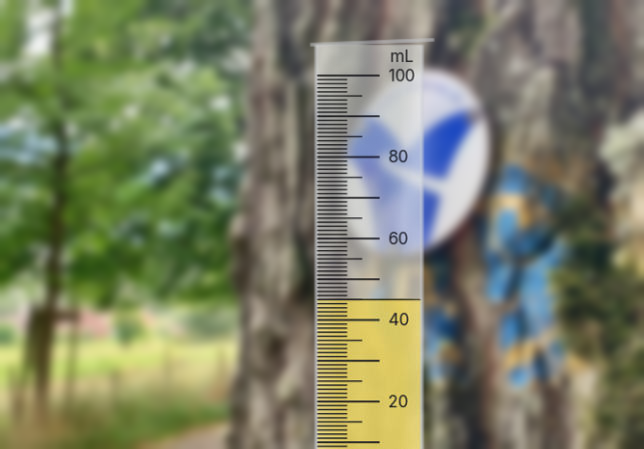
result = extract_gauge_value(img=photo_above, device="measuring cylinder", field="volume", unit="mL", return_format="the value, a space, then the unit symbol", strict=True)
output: 45 mL
